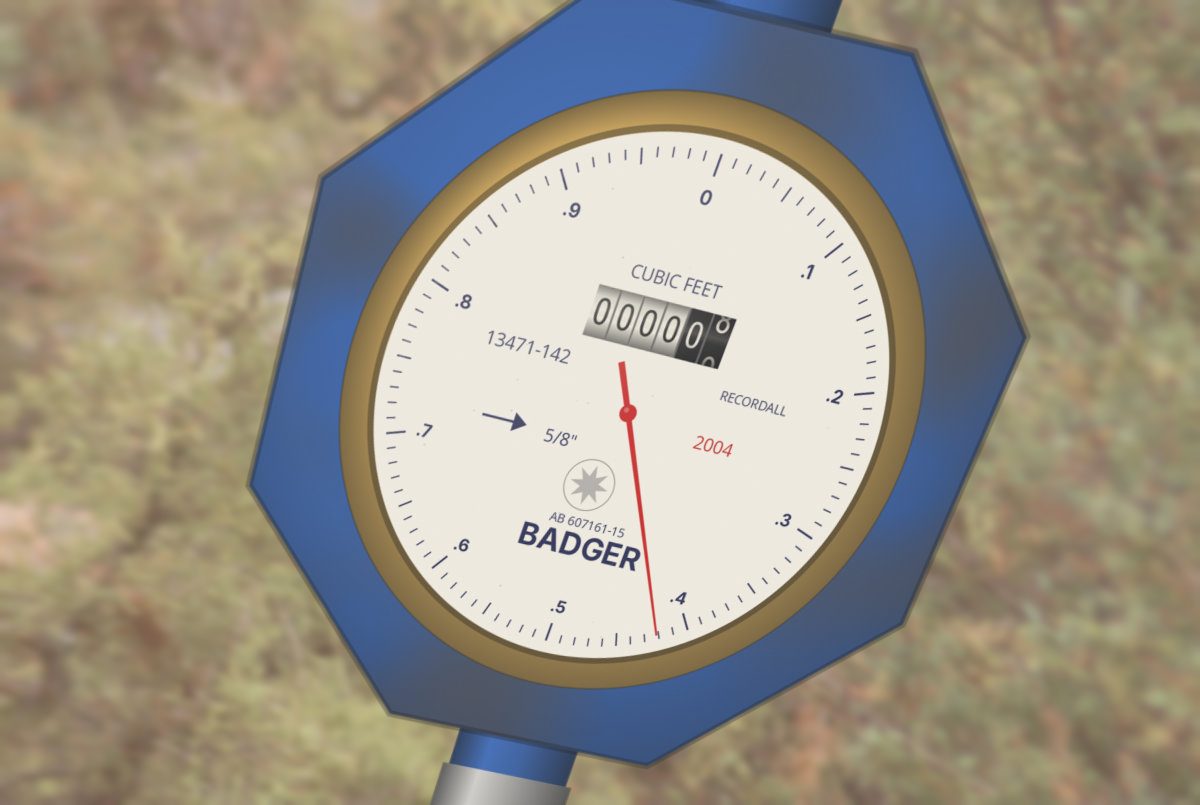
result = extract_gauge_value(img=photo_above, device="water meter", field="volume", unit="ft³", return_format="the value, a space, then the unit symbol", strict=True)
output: 8.42 ft³
